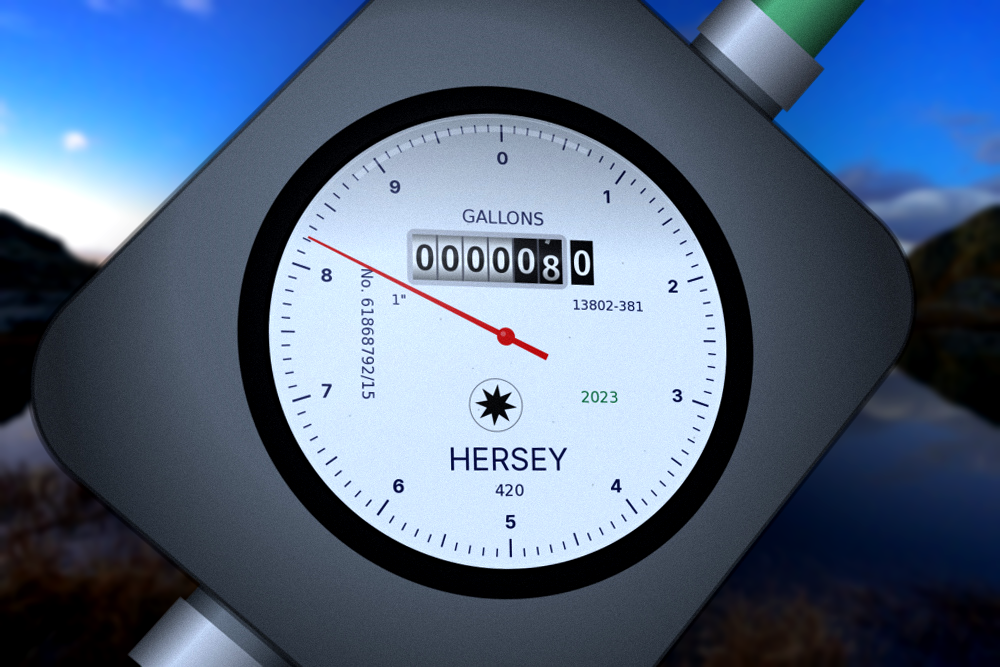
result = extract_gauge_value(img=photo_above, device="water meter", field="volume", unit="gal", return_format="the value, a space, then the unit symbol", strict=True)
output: 78.2 gal
